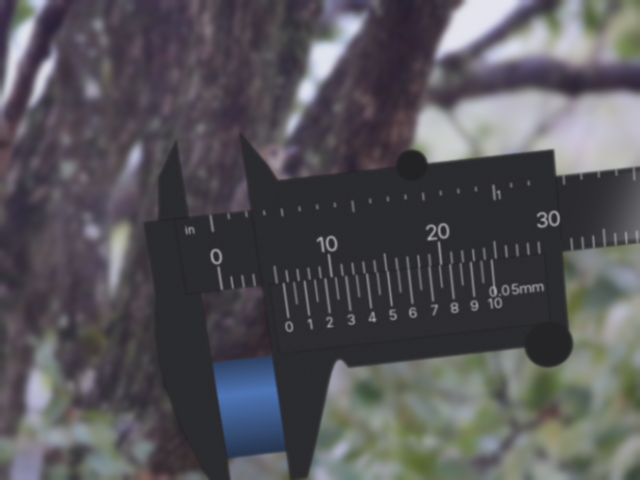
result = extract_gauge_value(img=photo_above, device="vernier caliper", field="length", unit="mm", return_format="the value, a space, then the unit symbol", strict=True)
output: 5.6 mm
